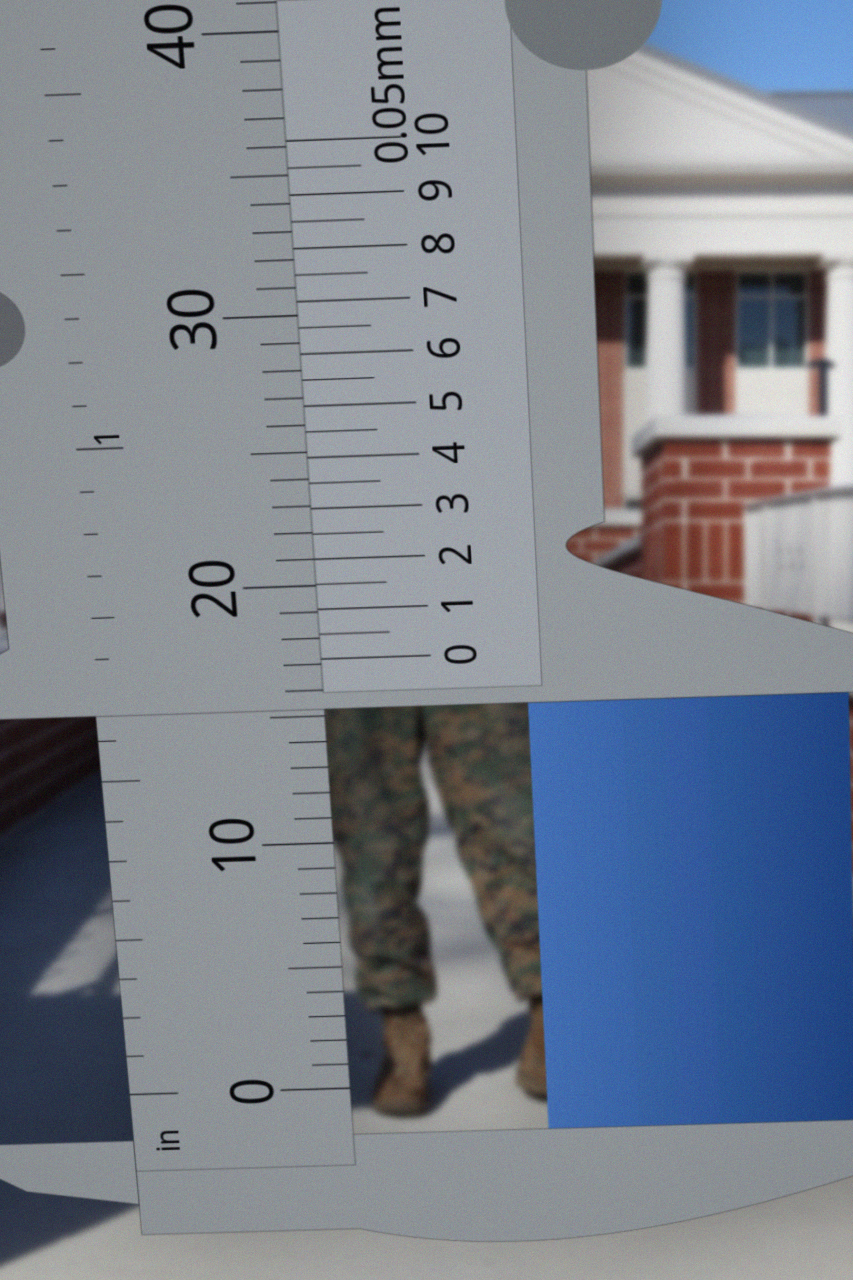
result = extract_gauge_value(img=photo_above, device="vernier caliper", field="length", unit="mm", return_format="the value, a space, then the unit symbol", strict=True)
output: 17.2 mm
